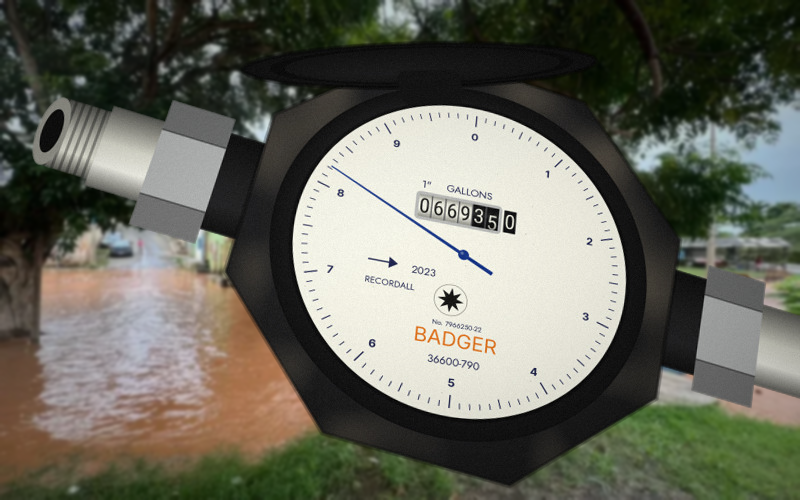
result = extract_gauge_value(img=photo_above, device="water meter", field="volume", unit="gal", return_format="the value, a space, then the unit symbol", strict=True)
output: 669348.2 gal
